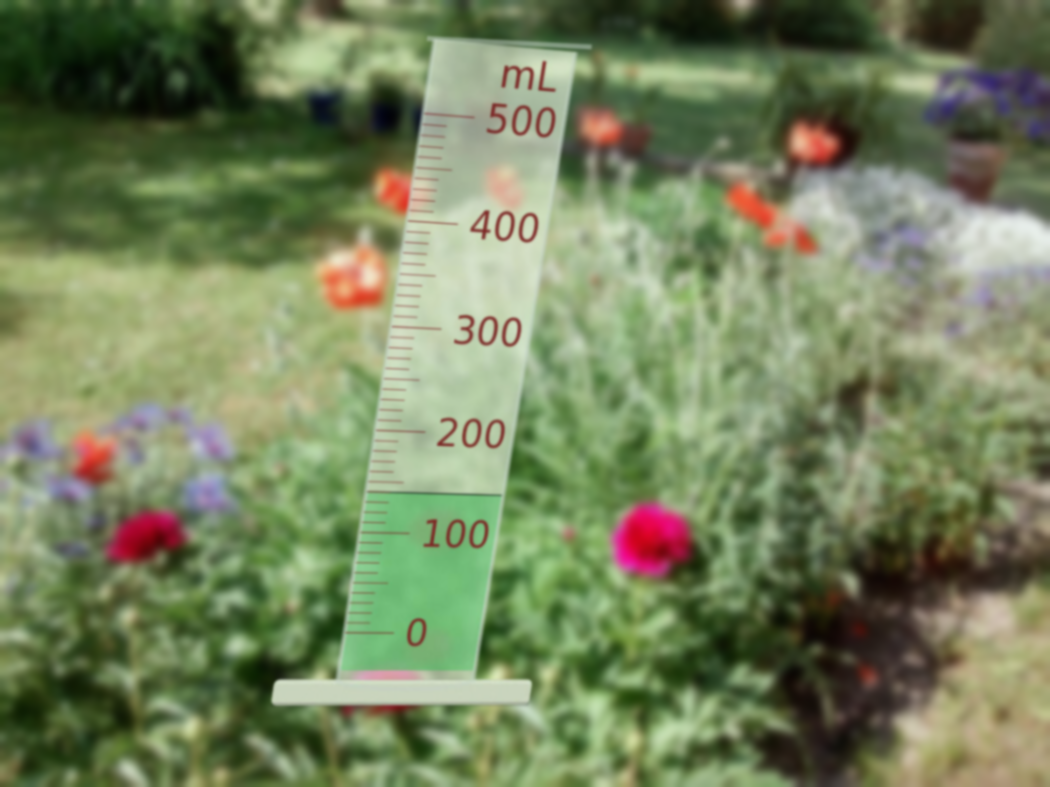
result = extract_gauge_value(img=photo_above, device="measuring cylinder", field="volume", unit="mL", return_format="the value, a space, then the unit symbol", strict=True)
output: 140 mL
